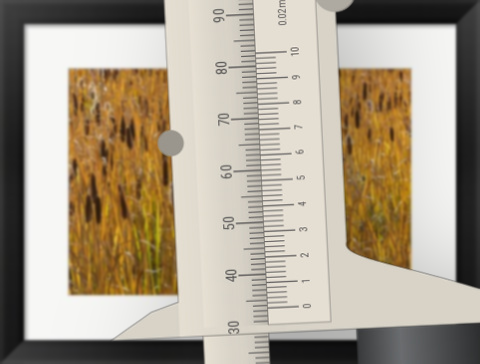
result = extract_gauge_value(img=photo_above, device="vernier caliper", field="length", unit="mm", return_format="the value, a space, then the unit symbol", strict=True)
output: 33.5 mm
